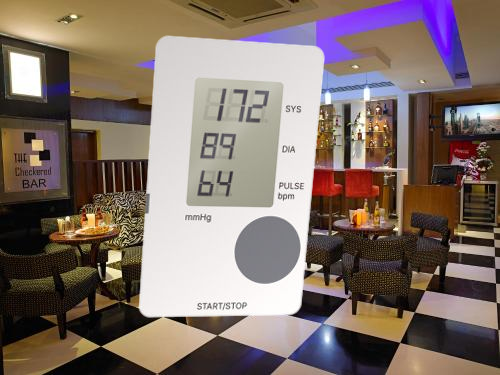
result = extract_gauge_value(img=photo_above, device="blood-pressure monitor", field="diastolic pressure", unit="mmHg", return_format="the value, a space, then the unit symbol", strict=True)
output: 89 mmHg
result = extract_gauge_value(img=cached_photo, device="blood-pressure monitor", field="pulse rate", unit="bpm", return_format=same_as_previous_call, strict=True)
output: 64 bpm
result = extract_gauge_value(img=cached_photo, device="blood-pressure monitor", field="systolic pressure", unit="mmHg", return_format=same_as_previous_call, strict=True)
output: 172 mmHg
